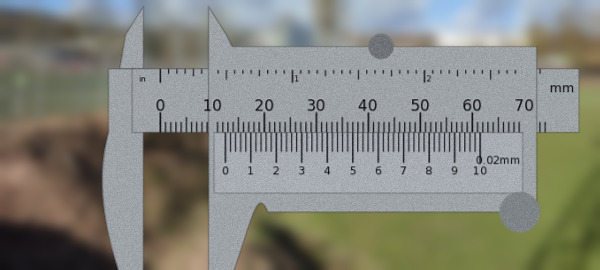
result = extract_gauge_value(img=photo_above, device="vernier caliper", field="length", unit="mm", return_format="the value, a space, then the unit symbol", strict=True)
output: 12.5 mm
